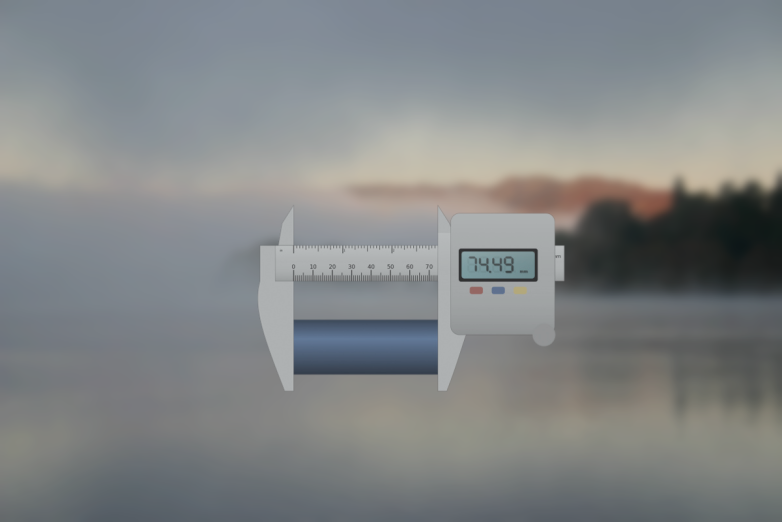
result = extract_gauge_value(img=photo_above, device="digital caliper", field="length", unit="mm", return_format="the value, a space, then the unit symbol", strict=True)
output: 74.49 mm
